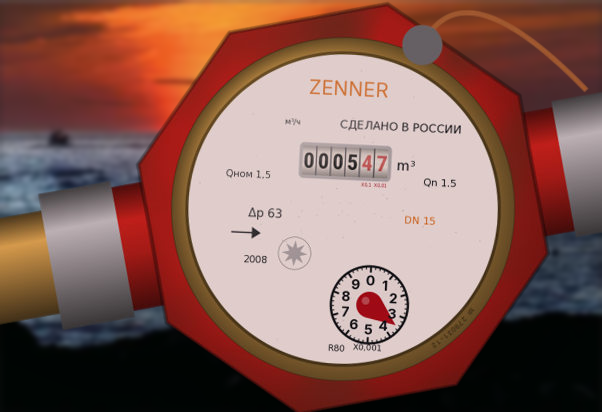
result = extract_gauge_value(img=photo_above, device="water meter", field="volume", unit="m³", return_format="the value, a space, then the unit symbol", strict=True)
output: 5.473 m³
